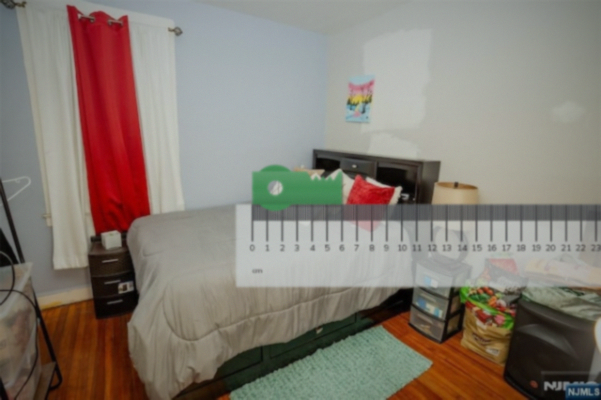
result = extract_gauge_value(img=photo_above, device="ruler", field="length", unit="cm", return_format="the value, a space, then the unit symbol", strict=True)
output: 6 cm
